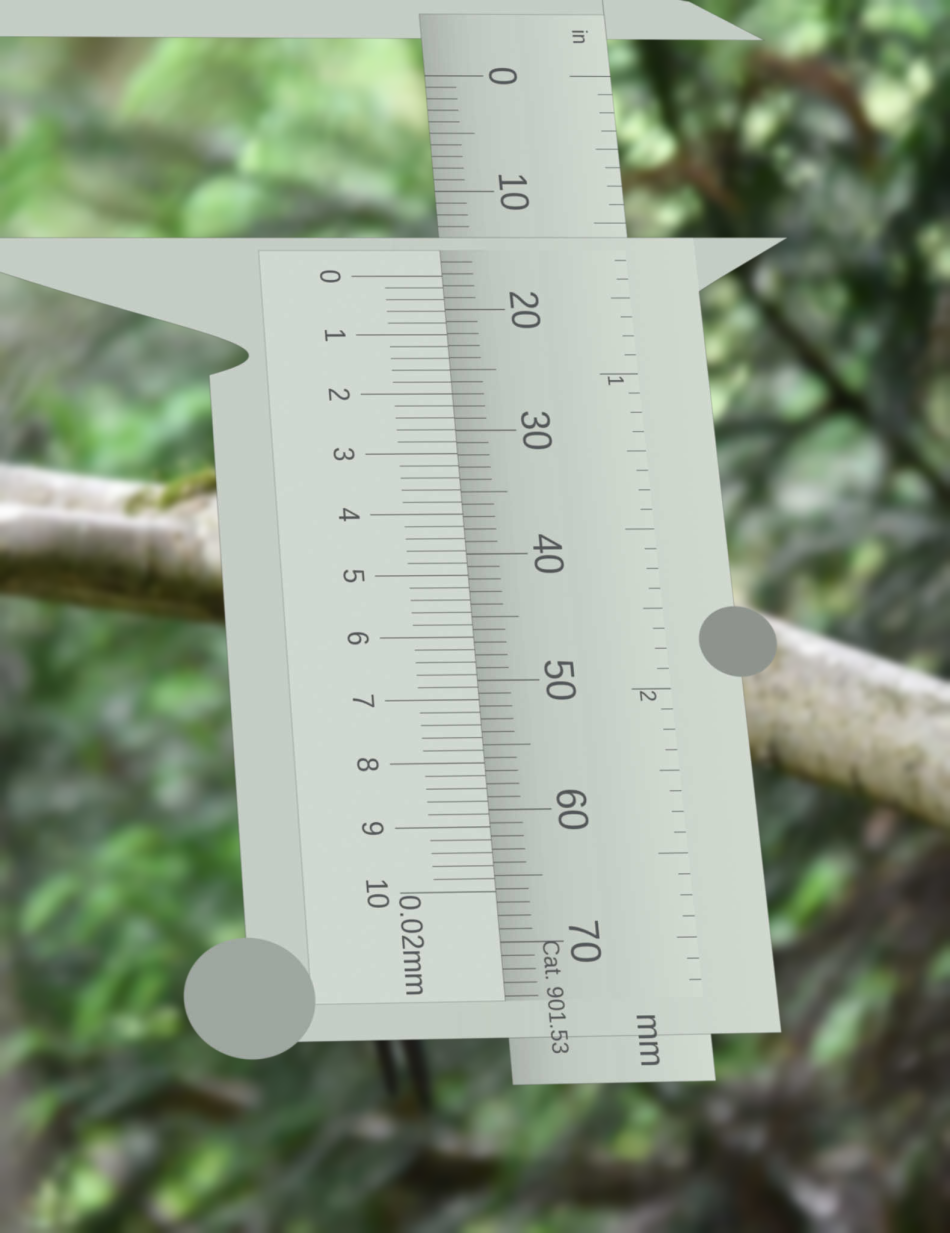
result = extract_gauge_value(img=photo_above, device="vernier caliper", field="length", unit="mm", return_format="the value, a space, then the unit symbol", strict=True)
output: 17.2 mm
